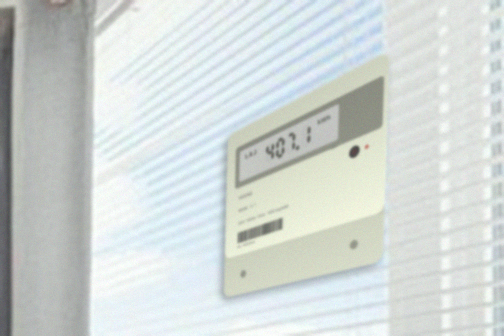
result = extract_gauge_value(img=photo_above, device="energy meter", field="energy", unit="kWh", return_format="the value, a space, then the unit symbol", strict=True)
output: 407.1 kWh
